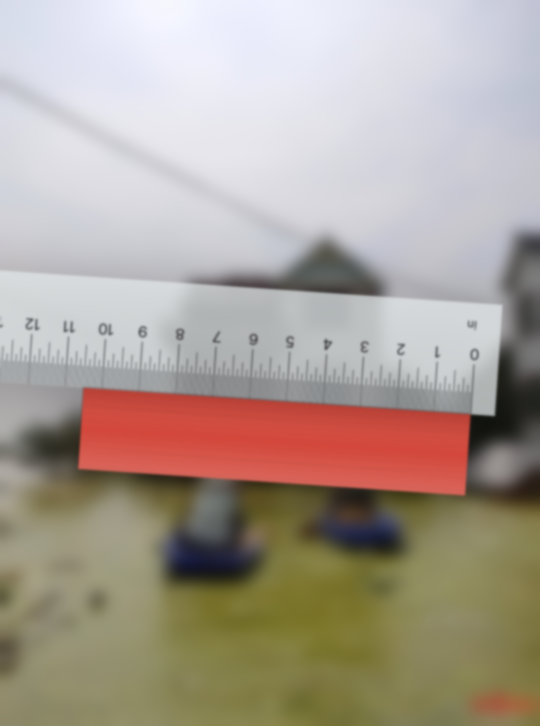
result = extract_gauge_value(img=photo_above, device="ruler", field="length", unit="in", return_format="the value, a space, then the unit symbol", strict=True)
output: 10.5 in
